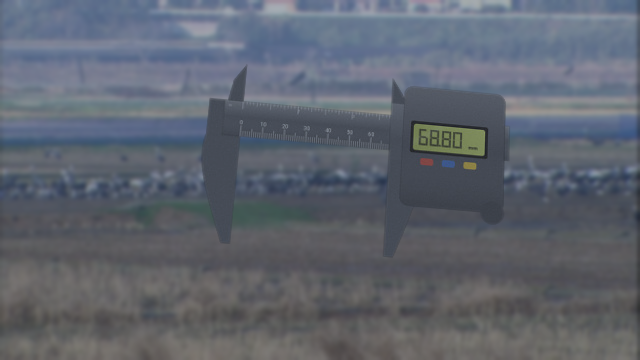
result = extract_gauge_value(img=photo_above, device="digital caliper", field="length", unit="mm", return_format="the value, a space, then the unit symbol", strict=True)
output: 68.80 mm
